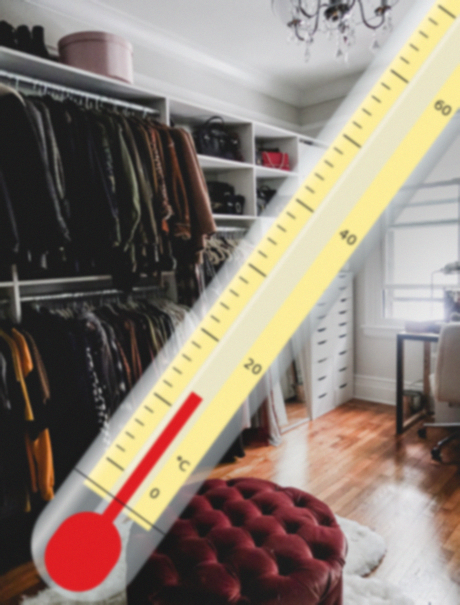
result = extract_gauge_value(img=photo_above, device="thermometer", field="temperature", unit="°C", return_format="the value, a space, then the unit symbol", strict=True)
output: 13 °C
